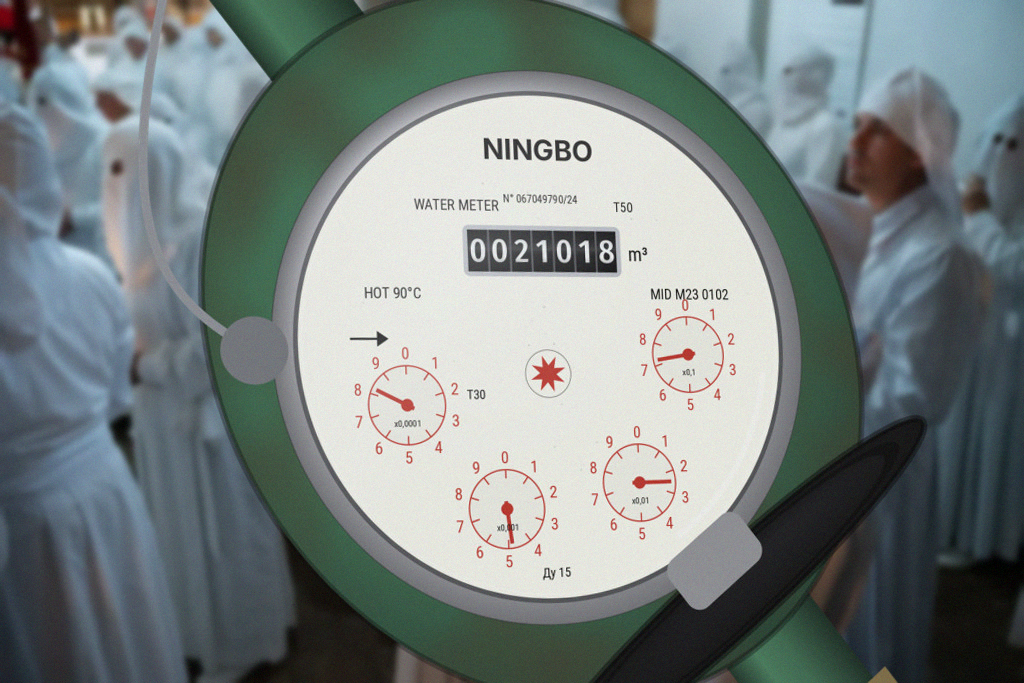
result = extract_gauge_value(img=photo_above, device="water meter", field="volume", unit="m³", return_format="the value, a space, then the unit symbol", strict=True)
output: 21018.7248 m³
